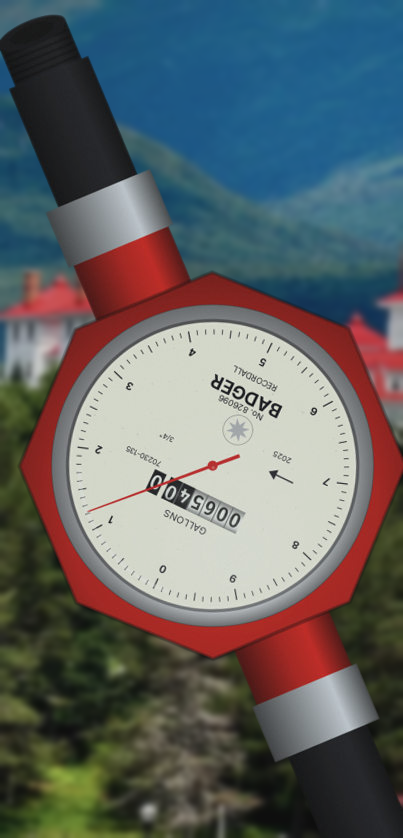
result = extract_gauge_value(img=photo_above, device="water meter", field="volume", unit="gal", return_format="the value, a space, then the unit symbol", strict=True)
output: 65401.2 gal
